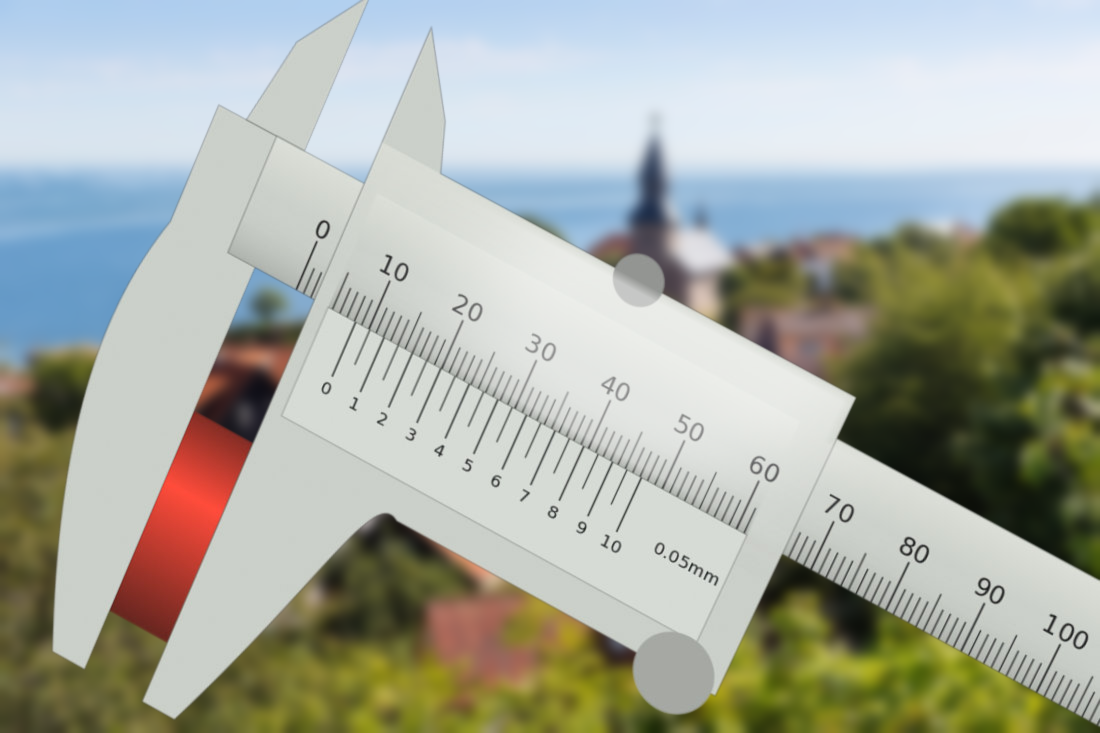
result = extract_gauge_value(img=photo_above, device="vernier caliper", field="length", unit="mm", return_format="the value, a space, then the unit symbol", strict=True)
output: 8.2 mm
